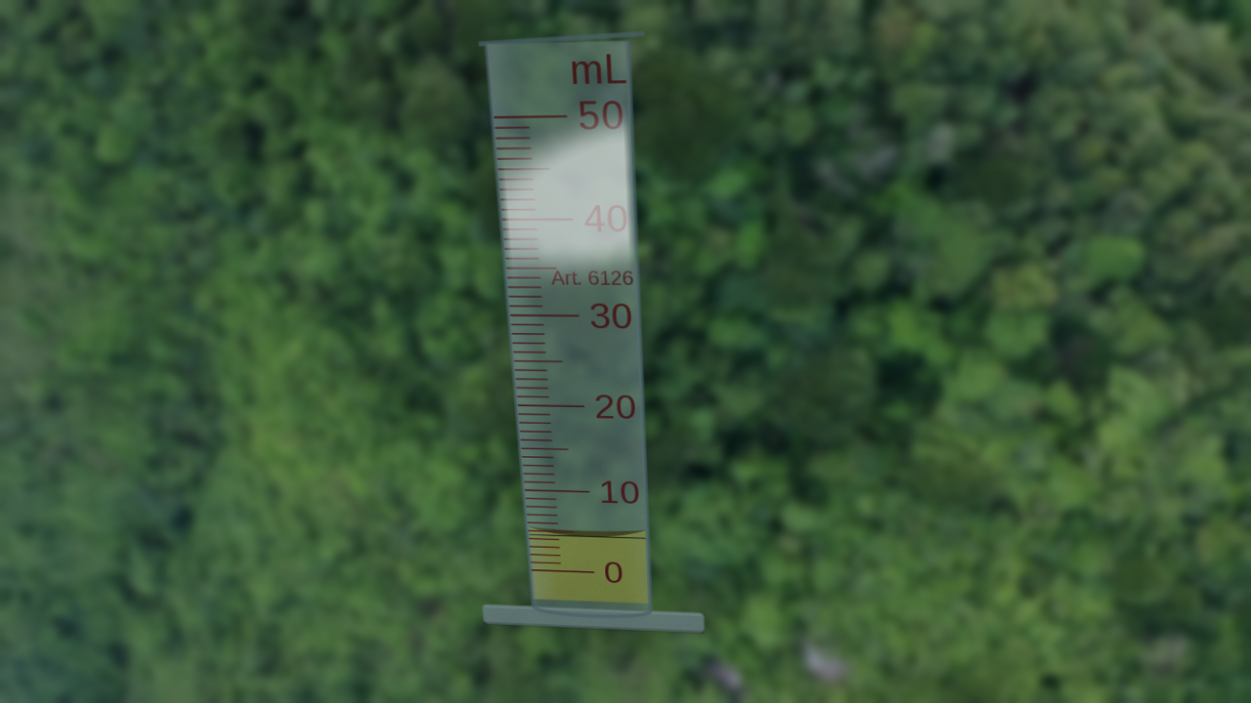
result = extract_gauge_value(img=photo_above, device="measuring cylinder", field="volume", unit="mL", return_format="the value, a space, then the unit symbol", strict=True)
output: 4.5 mL
